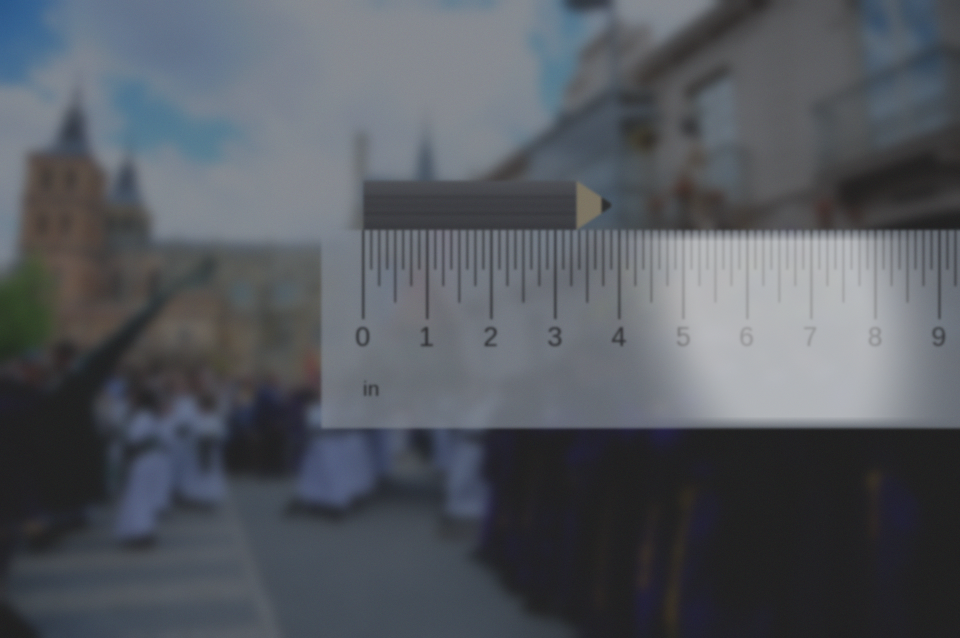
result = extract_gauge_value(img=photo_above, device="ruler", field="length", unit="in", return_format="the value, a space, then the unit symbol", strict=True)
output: 3.875 in
